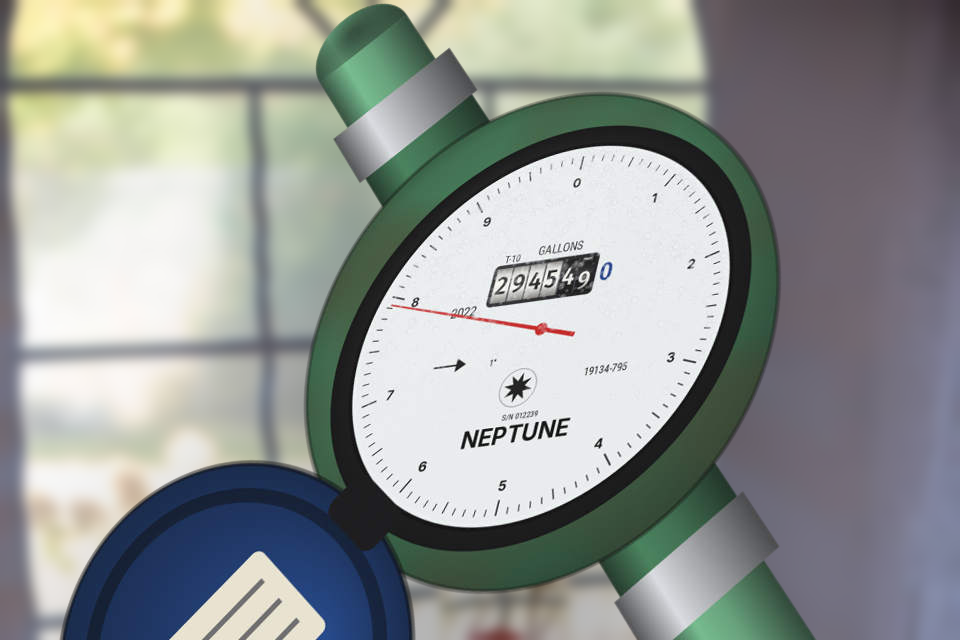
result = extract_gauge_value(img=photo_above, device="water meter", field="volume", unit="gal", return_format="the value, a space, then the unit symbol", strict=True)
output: 2945487.9 gal
